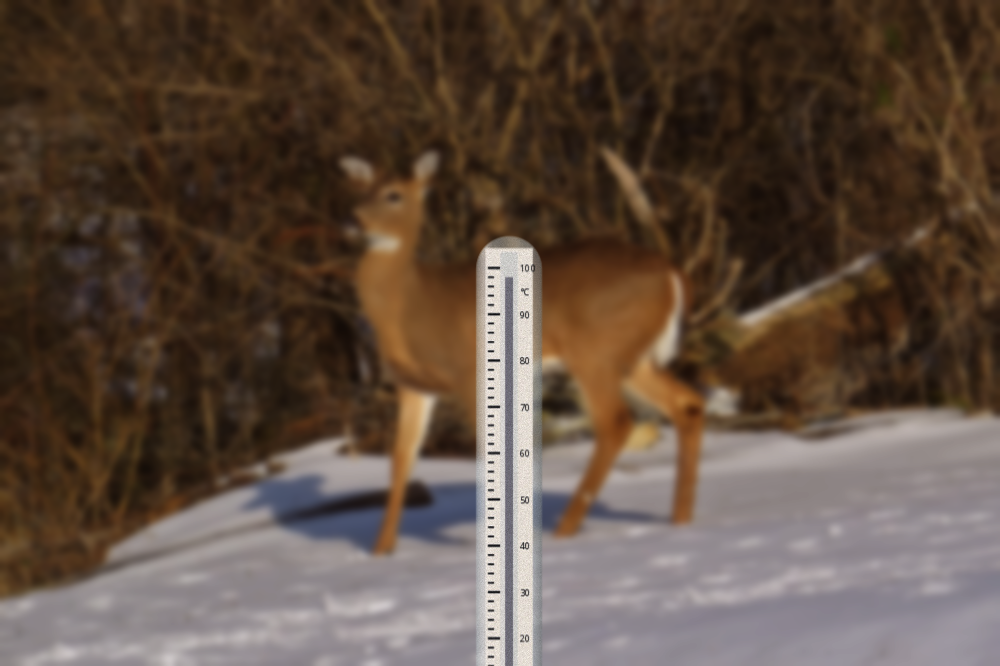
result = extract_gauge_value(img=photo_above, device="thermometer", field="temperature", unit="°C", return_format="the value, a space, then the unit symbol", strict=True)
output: 98 °C
